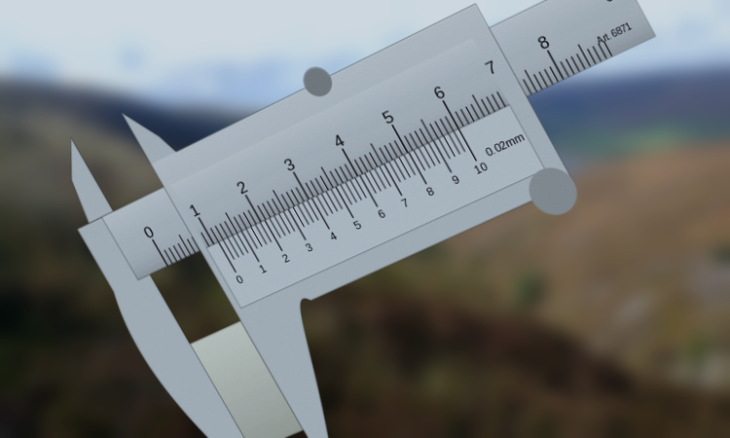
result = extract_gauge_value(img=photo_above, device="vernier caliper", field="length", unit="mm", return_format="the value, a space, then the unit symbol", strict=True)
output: 11.0 mm
